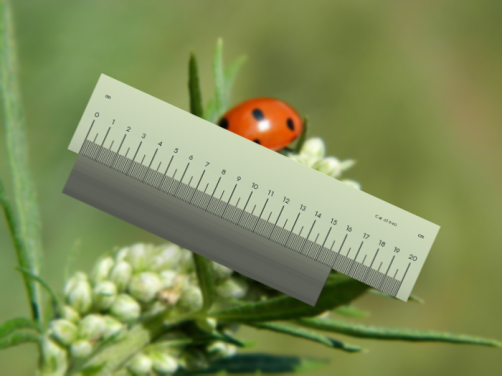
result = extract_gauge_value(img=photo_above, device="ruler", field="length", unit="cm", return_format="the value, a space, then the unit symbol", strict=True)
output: 16 cm
